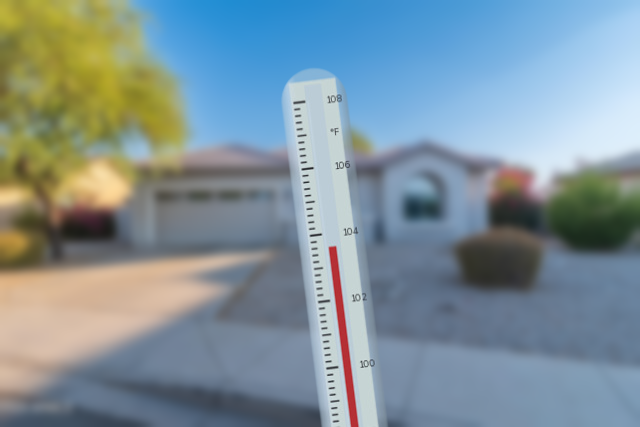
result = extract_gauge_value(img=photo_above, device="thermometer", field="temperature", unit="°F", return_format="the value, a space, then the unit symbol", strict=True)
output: 103.6 °F
